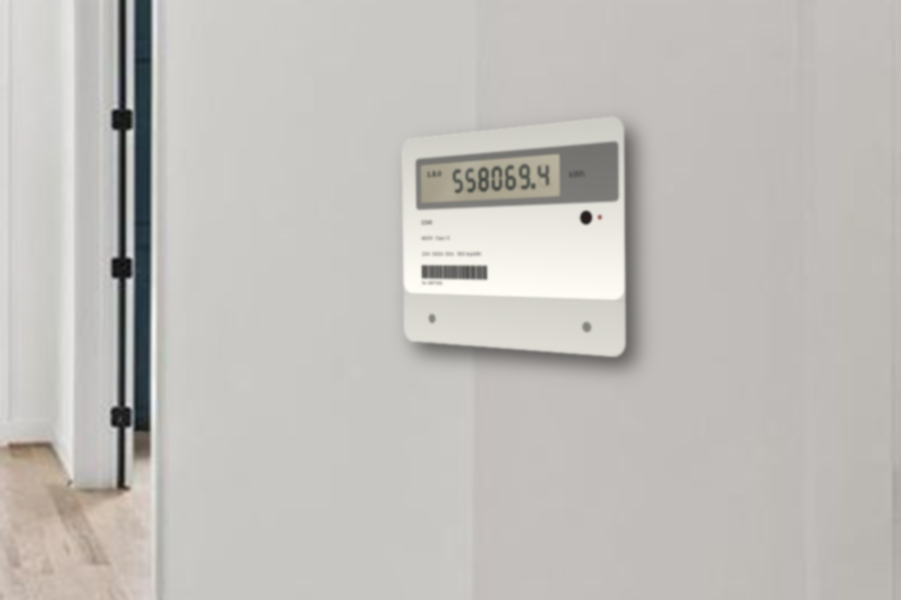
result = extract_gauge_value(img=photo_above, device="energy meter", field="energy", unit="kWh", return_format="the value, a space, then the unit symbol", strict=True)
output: 558069.4 kWh
